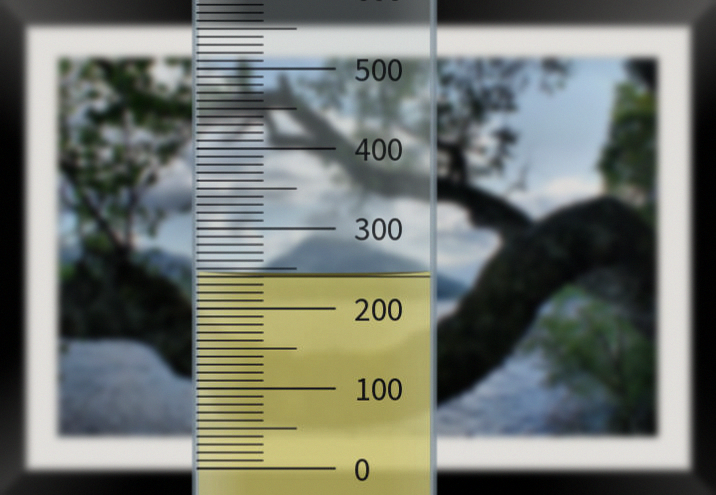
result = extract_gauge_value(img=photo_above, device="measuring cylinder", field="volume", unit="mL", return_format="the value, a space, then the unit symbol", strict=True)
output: 240 mL
